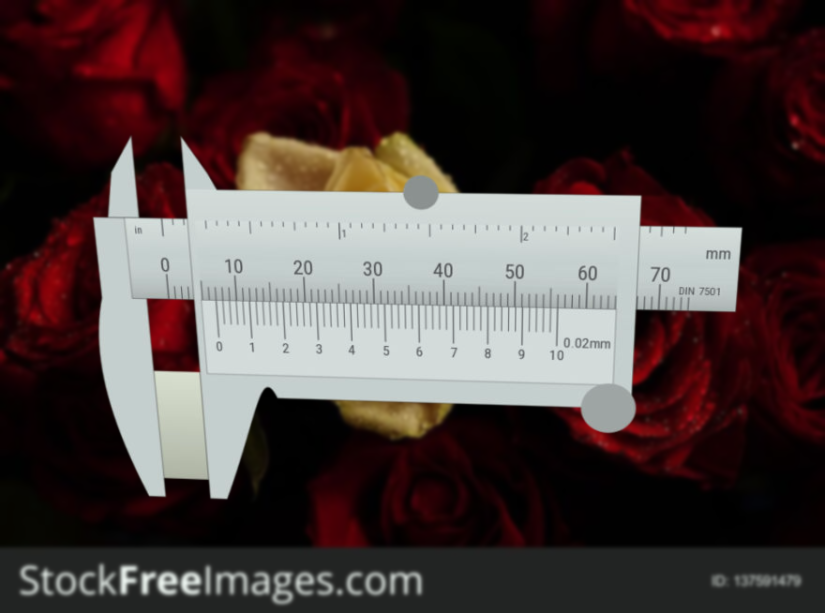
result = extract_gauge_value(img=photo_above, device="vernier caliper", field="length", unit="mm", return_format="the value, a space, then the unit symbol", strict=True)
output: 7.0 mm
